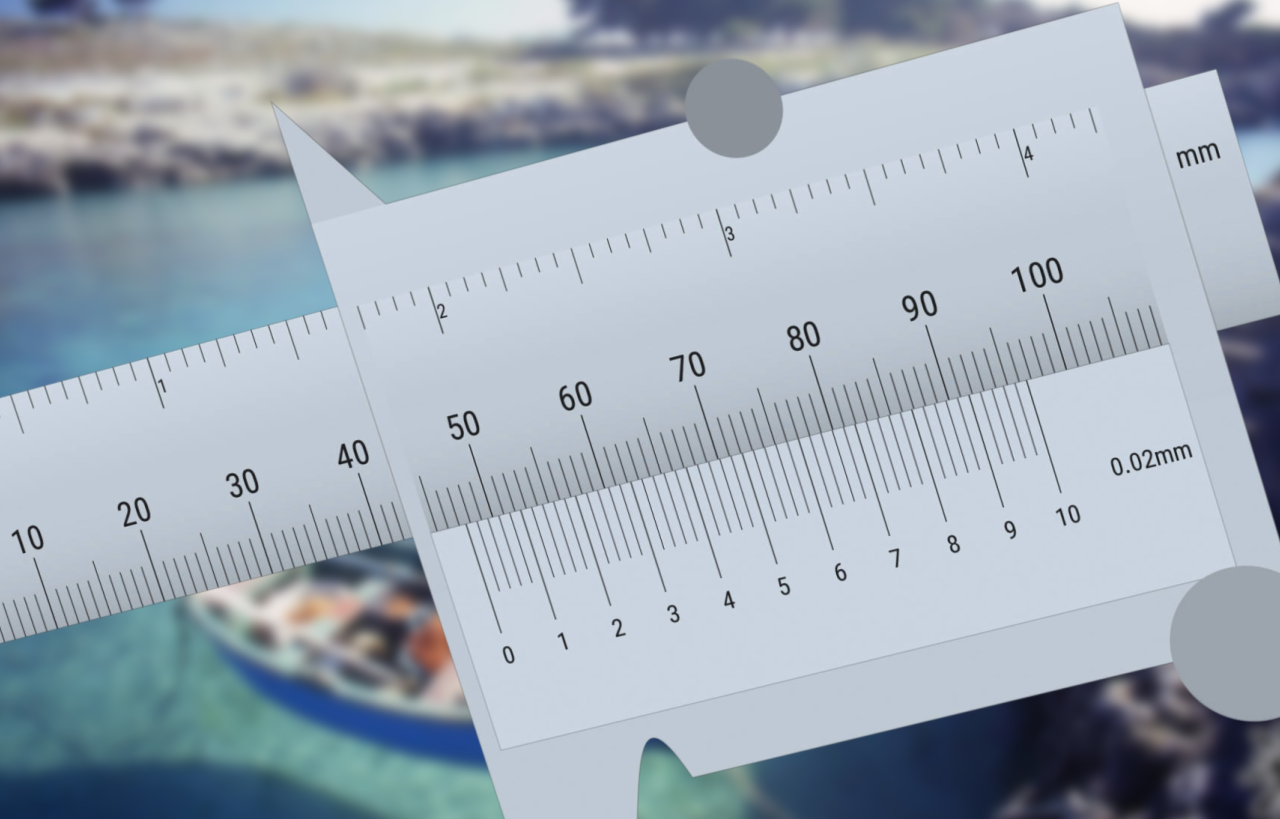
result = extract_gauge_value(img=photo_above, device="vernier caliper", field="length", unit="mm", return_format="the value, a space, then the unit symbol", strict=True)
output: 47.6 mm
